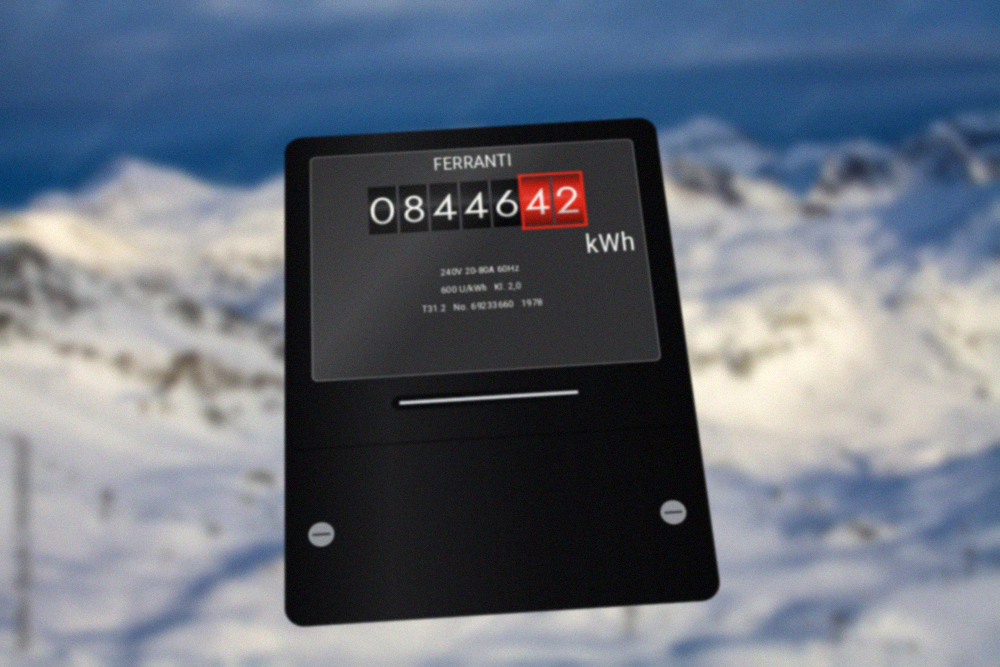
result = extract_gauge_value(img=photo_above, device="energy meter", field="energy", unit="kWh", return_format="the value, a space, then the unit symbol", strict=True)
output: 8446.42 kWh
